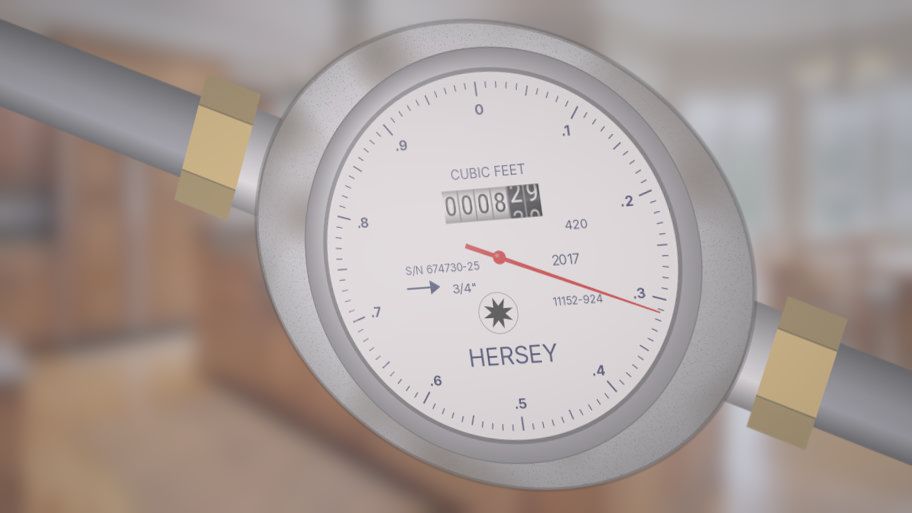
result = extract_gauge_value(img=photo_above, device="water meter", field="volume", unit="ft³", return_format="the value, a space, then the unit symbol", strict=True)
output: 829.31 ft³
